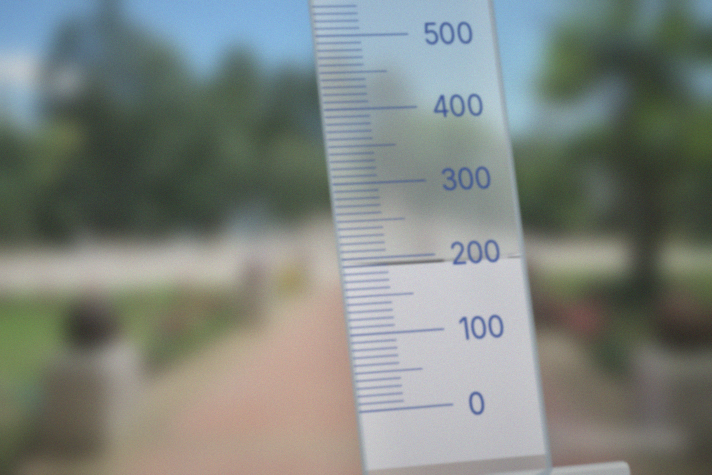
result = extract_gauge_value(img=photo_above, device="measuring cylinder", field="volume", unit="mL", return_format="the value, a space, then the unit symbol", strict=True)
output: 190 mL
